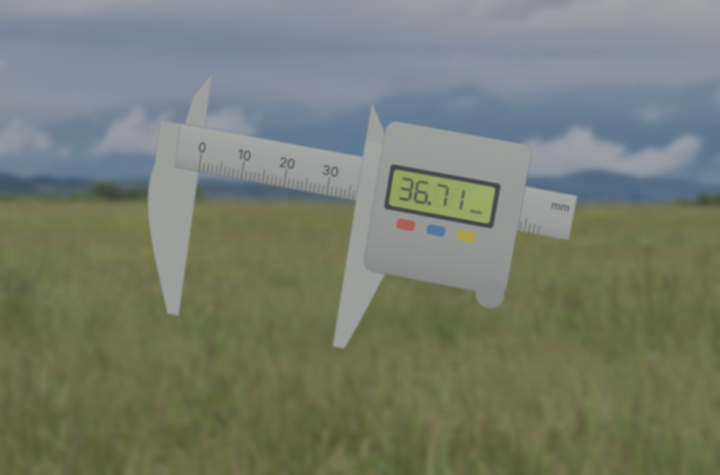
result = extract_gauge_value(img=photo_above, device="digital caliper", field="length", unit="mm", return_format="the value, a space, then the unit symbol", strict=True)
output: 36.71 mm
